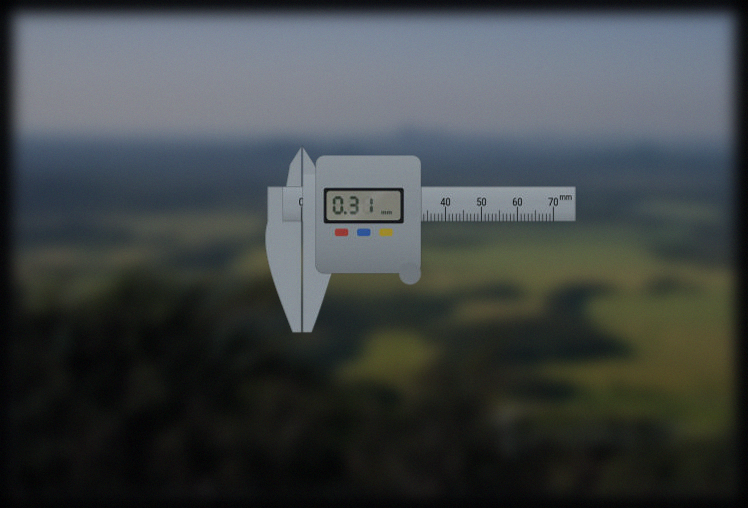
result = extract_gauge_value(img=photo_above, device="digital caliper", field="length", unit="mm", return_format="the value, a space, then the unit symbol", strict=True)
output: 0.31 mm
